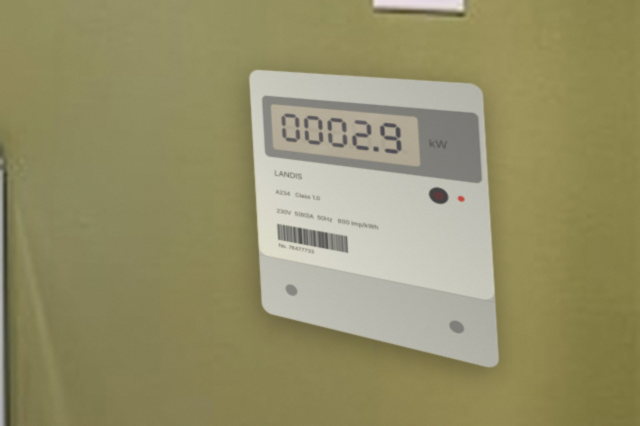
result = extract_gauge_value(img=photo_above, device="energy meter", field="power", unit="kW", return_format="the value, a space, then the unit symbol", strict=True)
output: 2.9 kW
